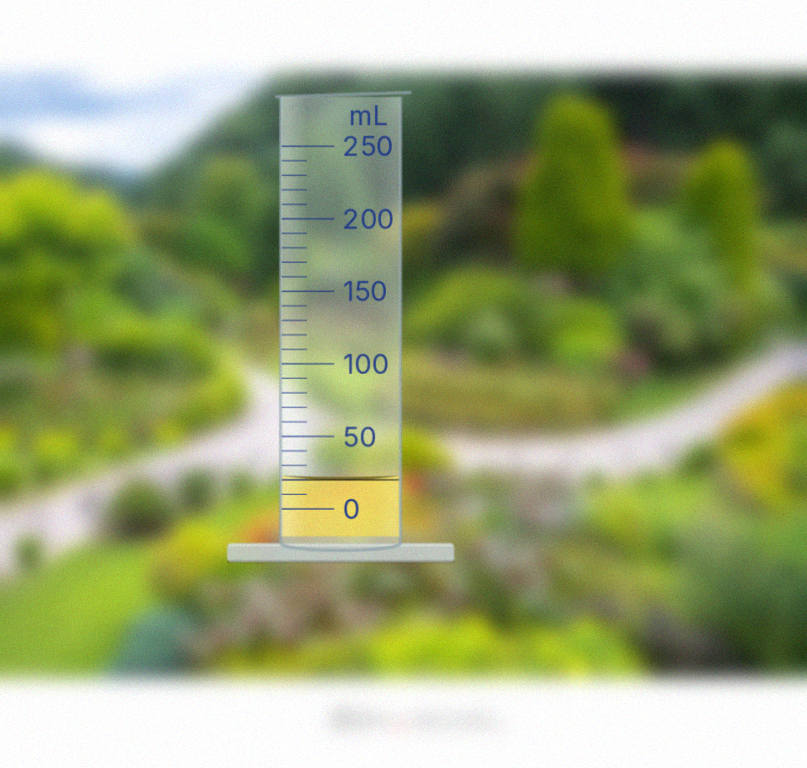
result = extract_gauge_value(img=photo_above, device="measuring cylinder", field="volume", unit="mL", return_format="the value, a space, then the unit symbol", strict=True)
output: 20 mL
